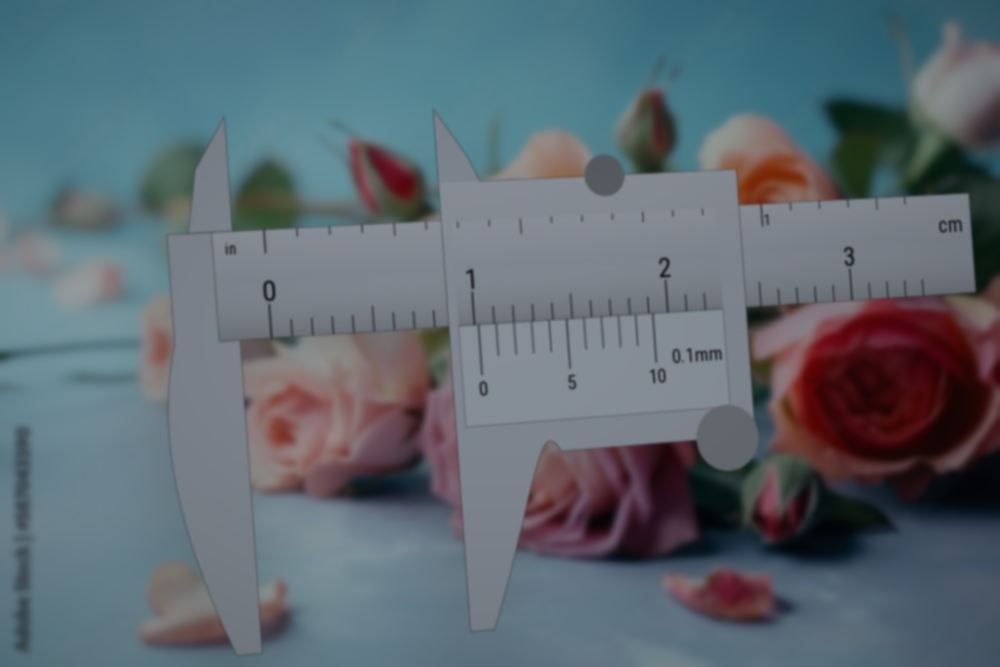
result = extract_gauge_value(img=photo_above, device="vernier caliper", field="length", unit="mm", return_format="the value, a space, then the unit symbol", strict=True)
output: 10.2 mm
